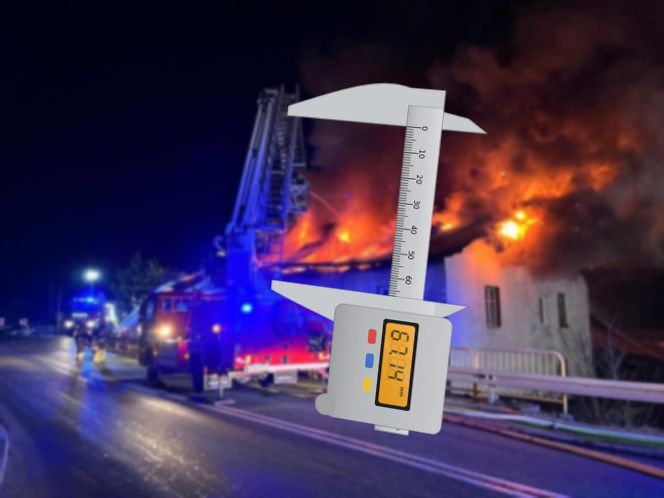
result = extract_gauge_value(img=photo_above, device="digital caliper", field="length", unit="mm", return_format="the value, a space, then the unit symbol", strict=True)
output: 67.14 mm
